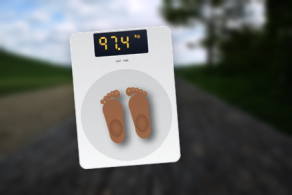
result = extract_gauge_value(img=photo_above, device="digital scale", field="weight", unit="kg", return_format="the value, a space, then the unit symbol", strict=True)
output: 97.4 kg
